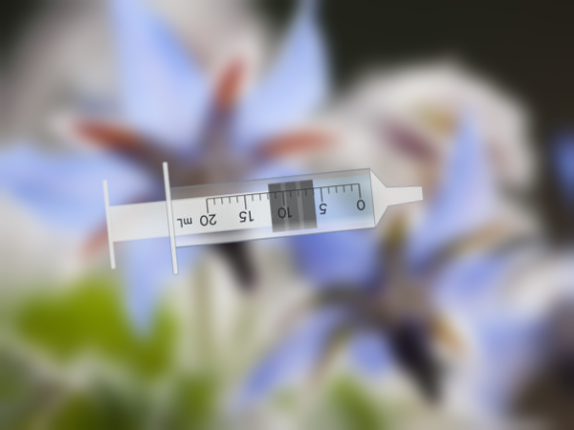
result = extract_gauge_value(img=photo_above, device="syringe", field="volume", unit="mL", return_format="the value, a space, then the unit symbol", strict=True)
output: 6 mL
